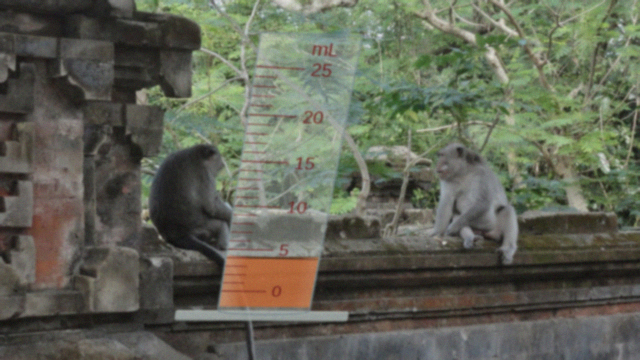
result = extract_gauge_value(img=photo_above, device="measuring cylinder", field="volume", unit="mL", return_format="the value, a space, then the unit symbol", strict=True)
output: 4 mL
